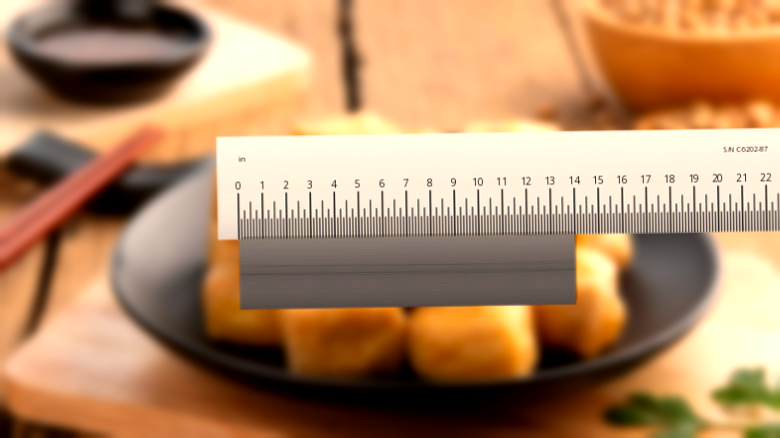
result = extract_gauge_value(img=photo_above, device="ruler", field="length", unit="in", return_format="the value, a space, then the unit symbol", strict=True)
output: 14 in
